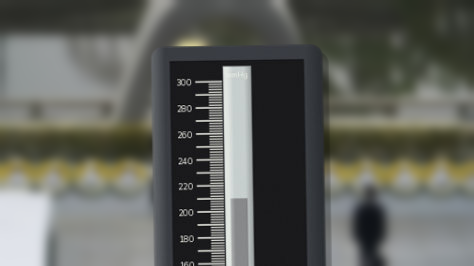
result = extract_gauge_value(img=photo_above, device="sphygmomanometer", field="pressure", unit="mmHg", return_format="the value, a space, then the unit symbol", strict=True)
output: 210 mmHg
